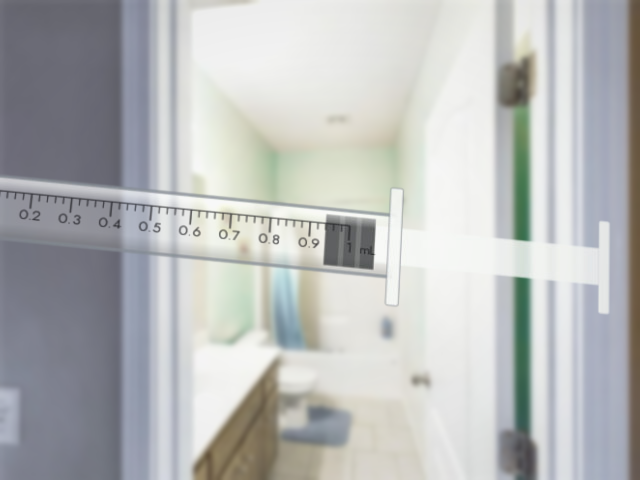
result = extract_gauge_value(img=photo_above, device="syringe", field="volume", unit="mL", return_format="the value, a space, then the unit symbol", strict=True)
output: 0.94 mL
